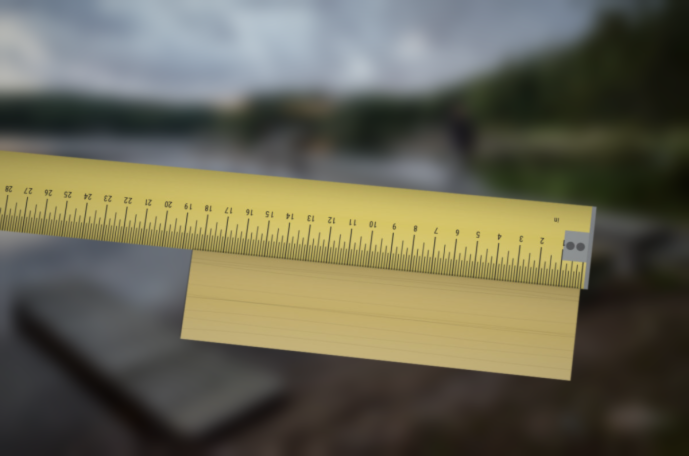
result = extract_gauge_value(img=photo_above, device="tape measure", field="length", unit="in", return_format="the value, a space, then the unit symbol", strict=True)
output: 18.5 in
